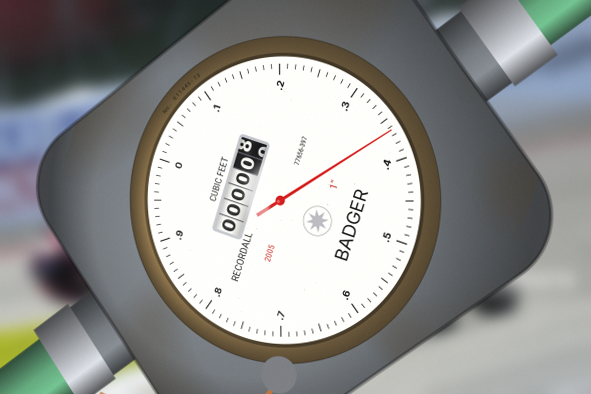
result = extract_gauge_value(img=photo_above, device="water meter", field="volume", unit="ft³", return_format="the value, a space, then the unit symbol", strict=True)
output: 8.36 ft³
